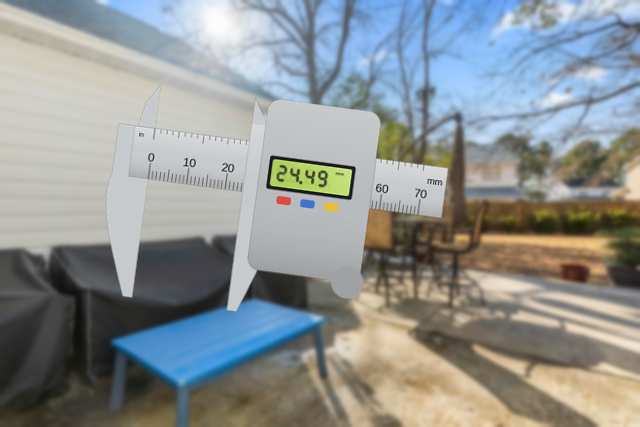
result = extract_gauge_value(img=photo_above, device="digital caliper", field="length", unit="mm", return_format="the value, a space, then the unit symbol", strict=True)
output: 24.49 mm
